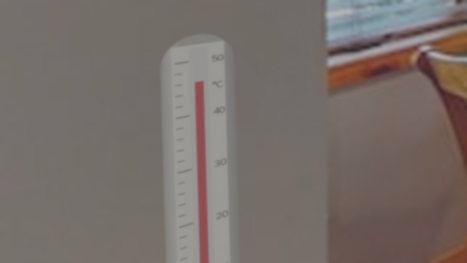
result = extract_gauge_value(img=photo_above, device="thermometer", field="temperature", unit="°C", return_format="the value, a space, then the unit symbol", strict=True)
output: 46 °C
